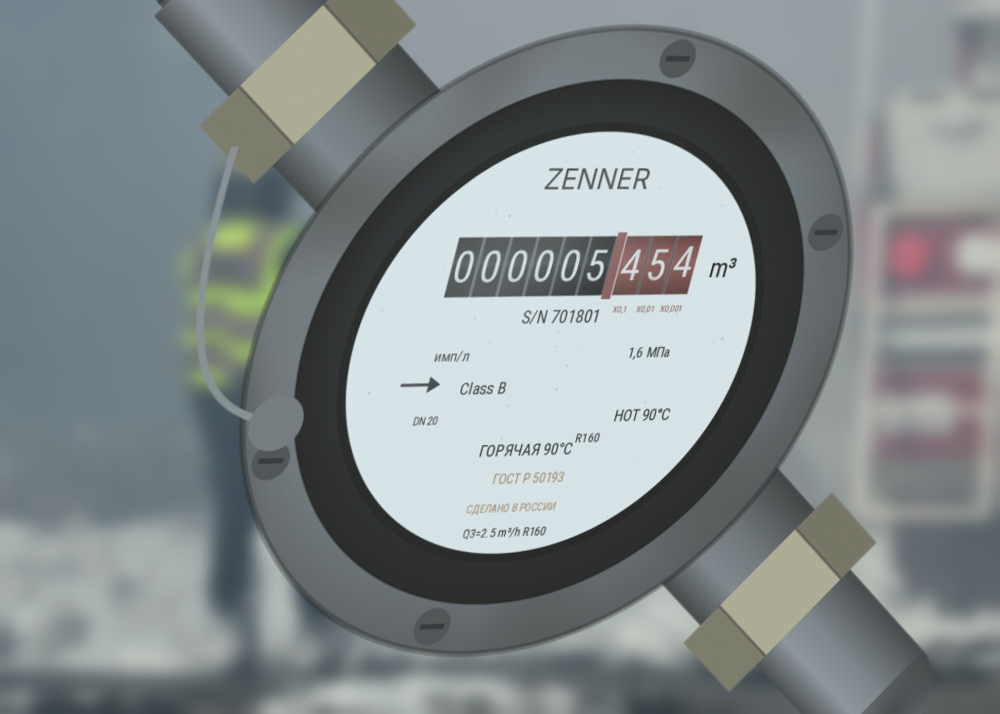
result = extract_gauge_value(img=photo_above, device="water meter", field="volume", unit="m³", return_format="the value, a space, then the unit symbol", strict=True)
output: 5.454 m³
